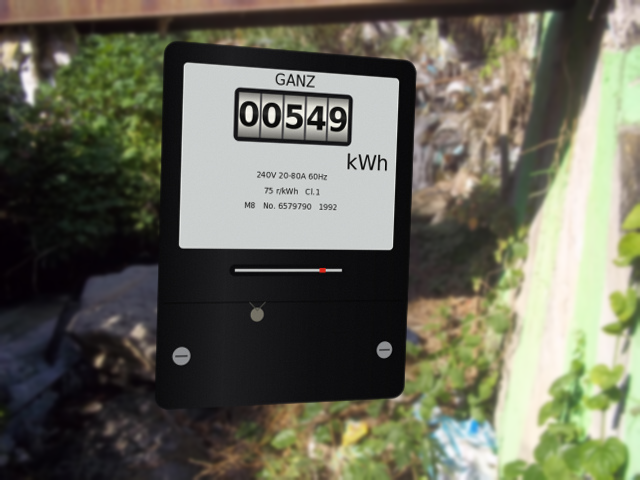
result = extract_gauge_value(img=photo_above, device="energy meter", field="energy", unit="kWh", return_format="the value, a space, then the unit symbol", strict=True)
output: 549 kWh
